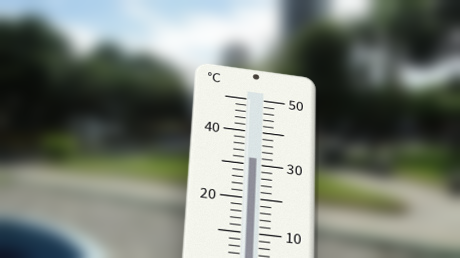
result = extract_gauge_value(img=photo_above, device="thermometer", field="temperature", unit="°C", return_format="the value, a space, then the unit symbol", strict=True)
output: 32 °C
